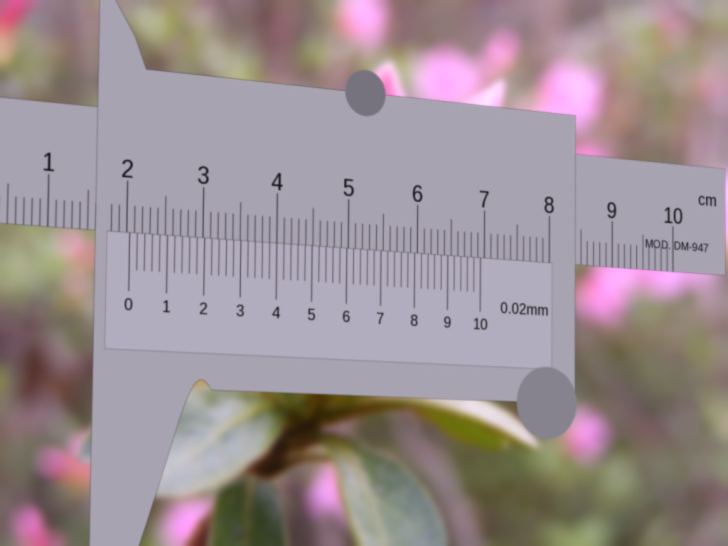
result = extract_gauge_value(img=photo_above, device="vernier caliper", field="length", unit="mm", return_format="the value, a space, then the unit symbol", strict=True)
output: 20.4 mm
